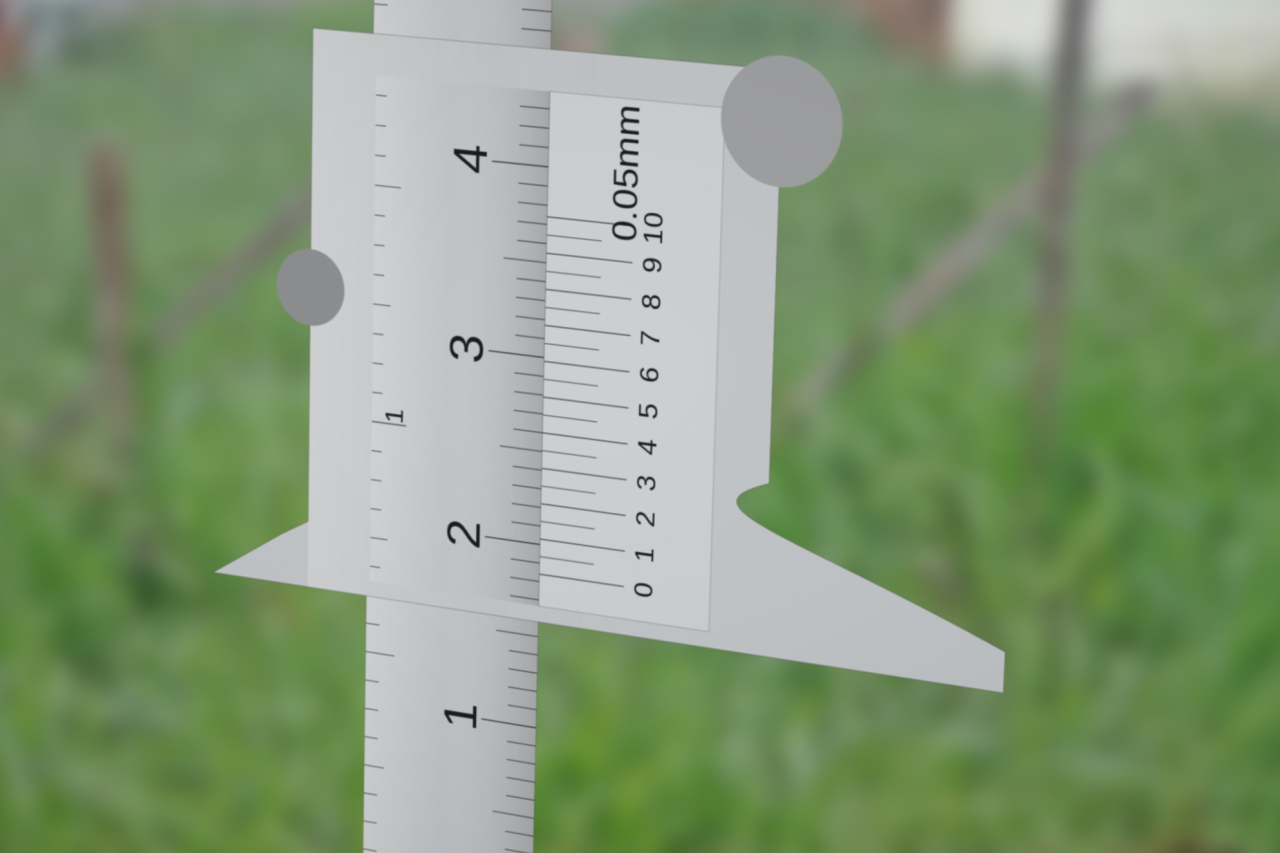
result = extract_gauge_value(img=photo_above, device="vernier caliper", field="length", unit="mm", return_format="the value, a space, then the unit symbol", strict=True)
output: 18.4 mm
